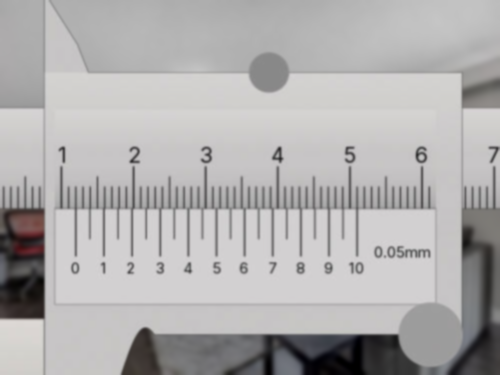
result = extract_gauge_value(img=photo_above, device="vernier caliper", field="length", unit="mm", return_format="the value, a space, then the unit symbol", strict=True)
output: 12.0 mm
